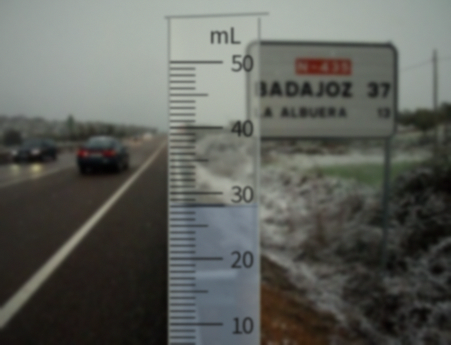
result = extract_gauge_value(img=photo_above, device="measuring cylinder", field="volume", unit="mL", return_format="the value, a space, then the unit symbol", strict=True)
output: 28 mL
